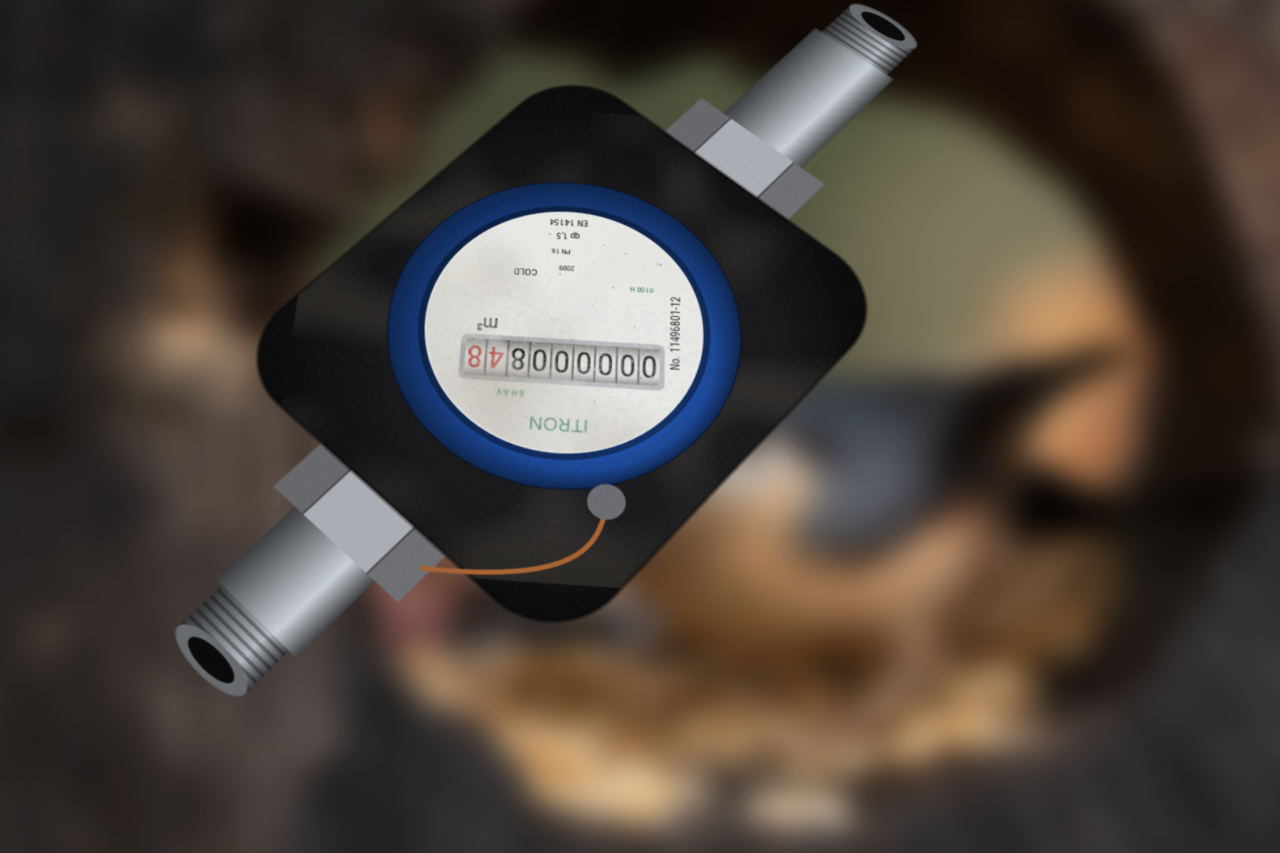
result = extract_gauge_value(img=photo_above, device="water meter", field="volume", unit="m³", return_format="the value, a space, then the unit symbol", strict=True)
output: 8.48 m³
